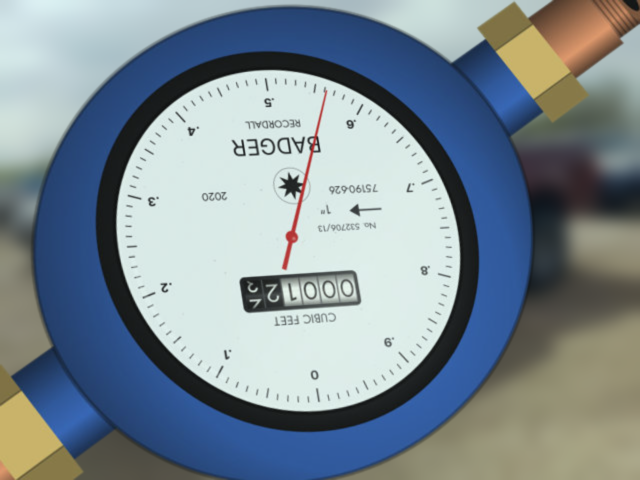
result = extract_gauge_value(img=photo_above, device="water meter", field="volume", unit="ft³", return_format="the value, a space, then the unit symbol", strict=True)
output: 122.56 ft³
